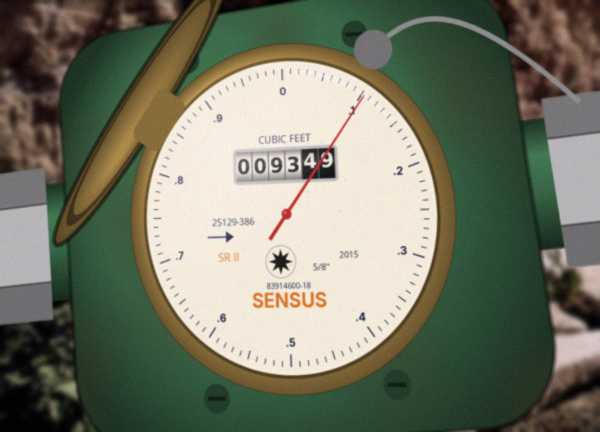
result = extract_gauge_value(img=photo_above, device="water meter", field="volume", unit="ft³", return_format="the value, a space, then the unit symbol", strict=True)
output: 9349.10 ft³
